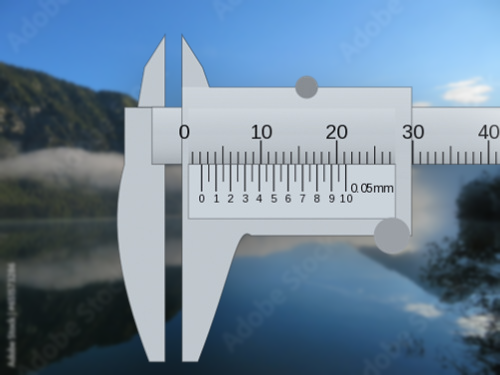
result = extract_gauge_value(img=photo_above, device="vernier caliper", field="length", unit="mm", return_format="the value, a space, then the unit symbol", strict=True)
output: 2.2 mm
